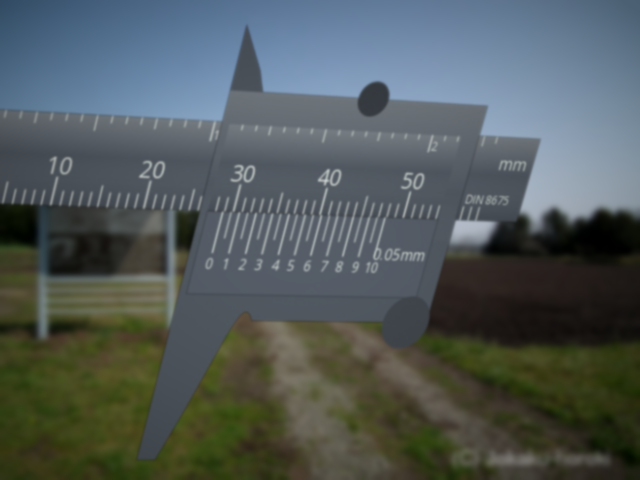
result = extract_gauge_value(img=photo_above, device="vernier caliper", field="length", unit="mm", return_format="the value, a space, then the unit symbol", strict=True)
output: 28.8 mm
